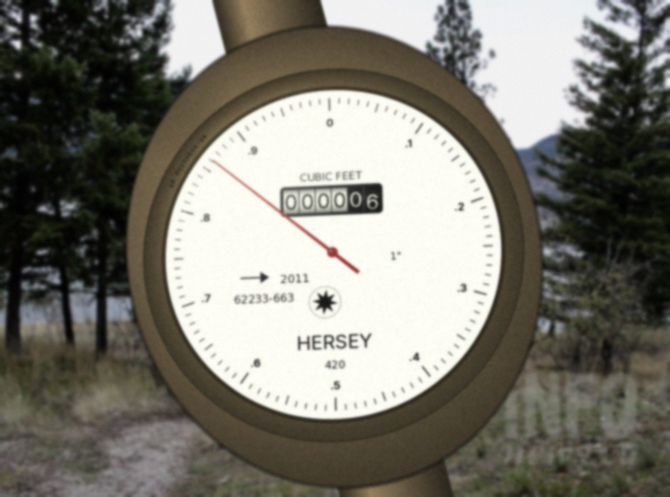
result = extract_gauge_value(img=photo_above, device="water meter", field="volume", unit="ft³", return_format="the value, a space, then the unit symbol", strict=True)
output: 5.86 ft³
